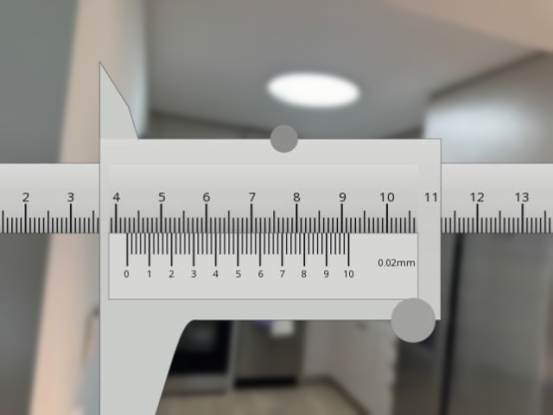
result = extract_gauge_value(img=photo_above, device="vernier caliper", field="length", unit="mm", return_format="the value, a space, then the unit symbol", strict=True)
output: 42.5 mm
